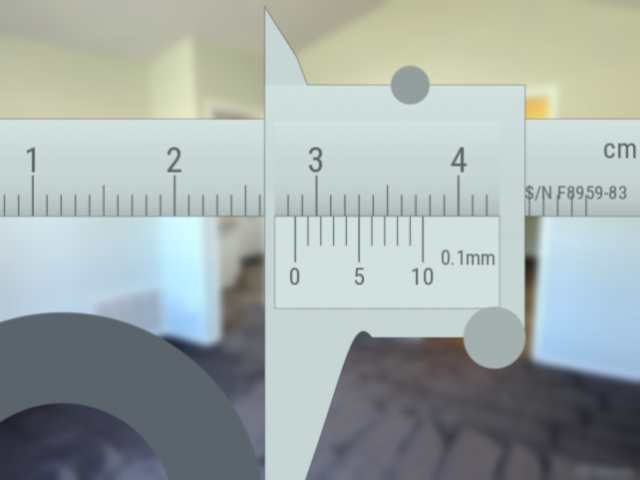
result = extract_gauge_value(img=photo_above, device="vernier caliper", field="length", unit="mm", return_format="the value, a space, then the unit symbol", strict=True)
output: 28.5 mm
